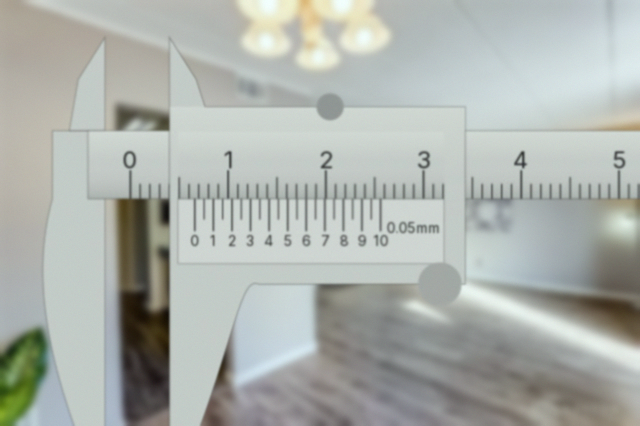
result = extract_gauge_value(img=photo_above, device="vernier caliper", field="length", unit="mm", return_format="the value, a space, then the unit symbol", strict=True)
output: 6.6 mm
